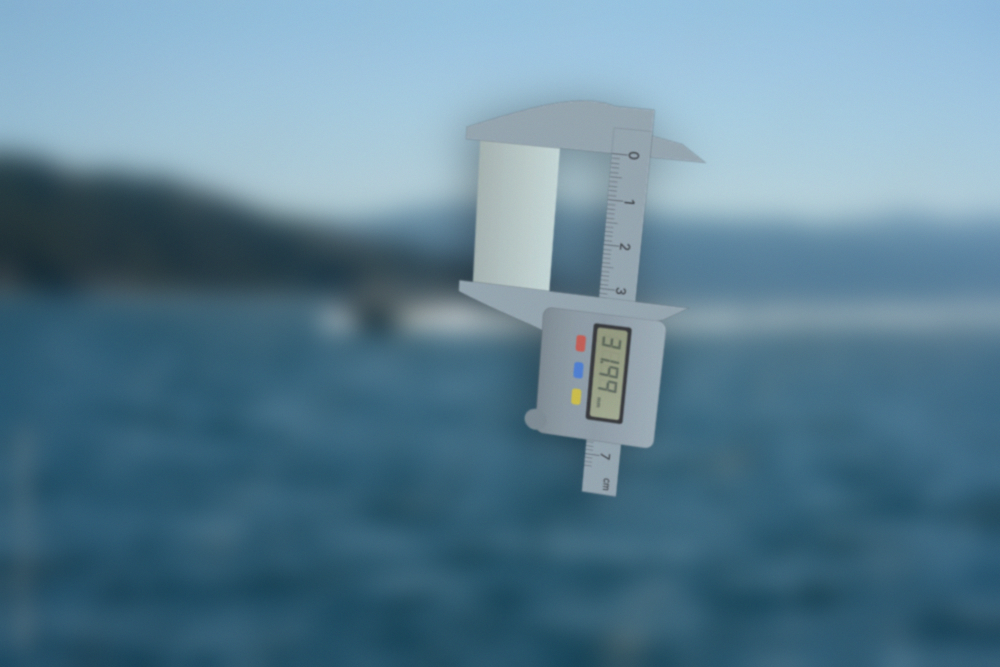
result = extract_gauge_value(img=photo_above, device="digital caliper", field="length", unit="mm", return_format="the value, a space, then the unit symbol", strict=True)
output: 31.99 mm
